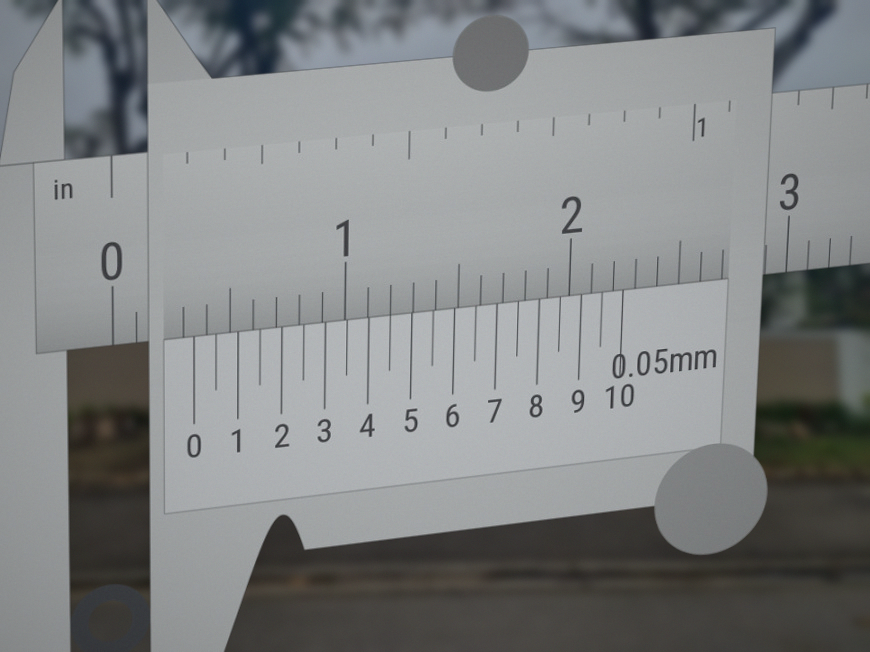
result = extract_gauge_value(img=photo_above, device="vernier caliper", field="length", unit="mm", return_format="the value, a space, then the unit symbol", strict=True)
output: 3.45 mm
